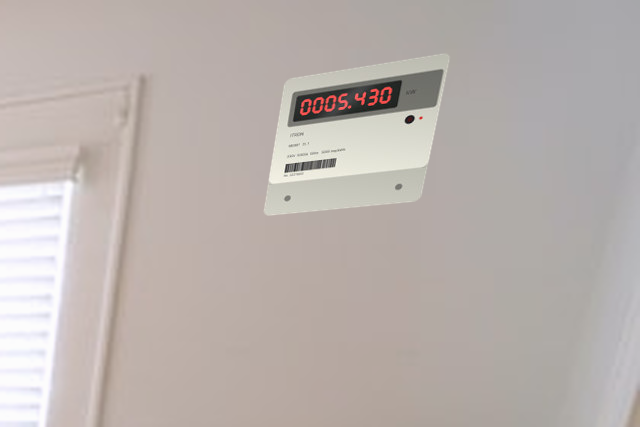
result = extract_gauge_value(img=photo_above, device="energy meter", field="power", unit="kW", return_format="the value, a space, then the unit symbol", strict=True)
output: 5.430 kW
